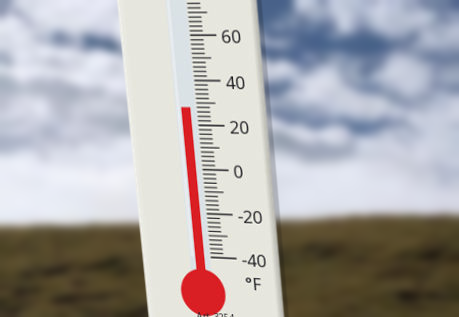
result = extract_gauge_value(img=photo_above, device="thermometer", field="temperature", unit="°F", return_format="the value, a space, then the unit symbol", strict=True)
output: 28 °F
